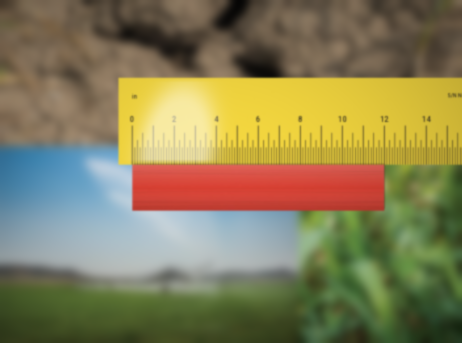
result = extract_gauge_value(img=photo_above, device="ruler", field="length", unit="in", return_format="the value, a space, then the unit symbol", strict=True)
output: 12 in
